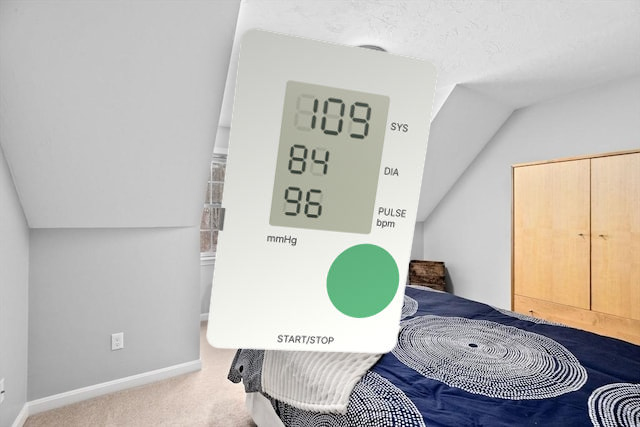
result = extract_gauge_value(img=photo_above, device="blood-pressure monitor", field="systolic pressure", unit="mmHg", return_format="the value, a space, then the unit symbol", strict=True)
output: 109 mmHg
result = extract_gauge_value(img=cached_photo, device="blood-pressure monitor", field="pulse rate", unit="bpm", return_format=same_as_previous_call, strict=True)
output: 96 bpm
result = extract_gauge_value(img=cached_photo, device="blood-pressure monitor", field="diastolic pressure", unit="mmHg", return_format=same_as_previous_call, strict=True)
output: 84 mmHg
